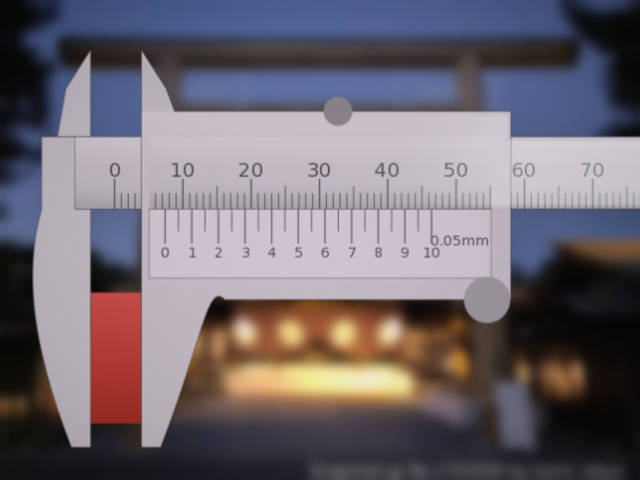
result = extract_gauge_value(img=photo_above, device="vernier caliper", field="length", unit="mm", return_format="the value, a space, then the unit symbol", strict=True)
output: 7.4 mm
